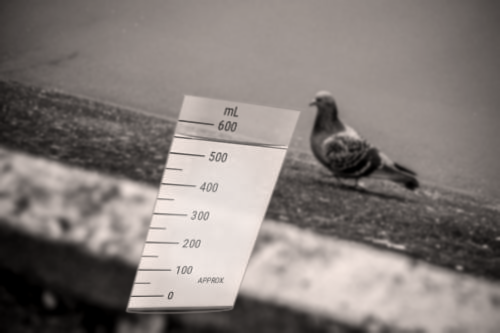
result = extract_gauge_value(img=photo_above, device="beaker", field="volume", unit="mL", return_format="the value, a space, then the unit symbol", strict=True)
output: 550 mL
